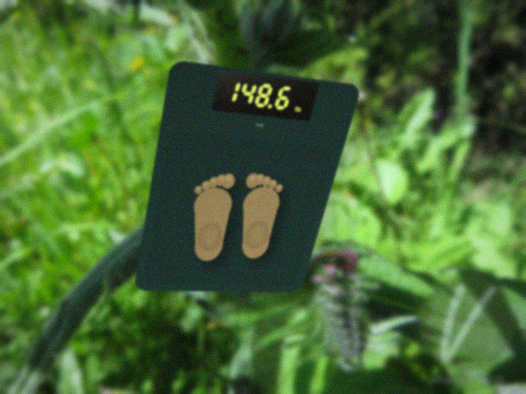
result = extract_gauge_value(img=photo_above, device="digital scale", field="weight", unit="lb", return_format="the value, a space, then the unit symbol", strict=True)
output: 148.6 lb
